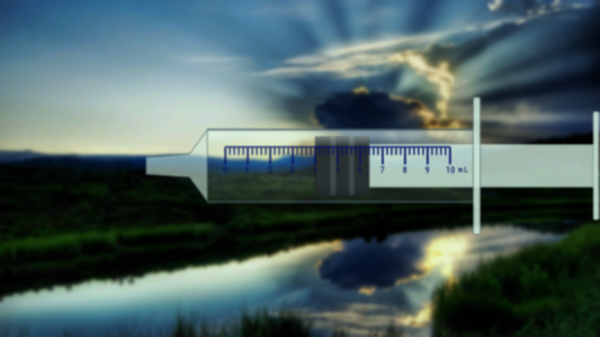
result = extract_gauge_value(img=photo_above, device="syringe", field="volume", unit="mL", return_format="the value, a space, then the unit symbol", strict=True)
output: 4 mL
